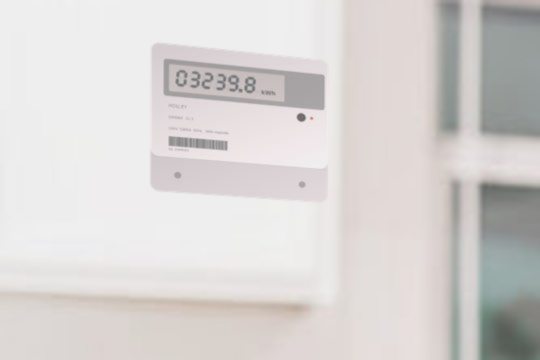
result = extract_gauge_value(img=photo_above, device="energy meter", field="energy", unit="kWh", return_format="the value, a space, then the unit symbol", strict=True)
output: 3239.8 kWh
